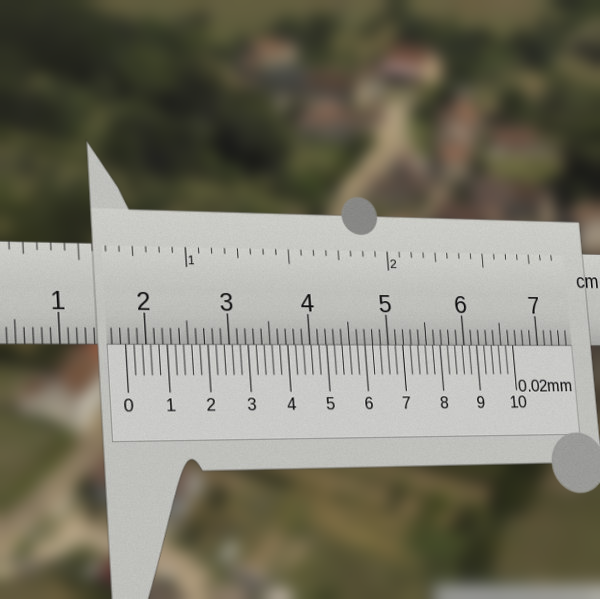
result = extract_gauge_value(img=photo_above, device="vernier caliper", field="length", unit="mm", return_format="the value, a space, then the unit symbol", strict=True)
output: 17.6 mm
